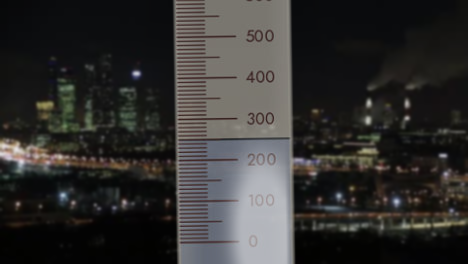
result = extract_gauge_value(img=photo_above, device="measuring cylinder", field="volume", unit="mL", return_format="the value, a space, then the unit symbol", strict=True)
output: 250 mL
